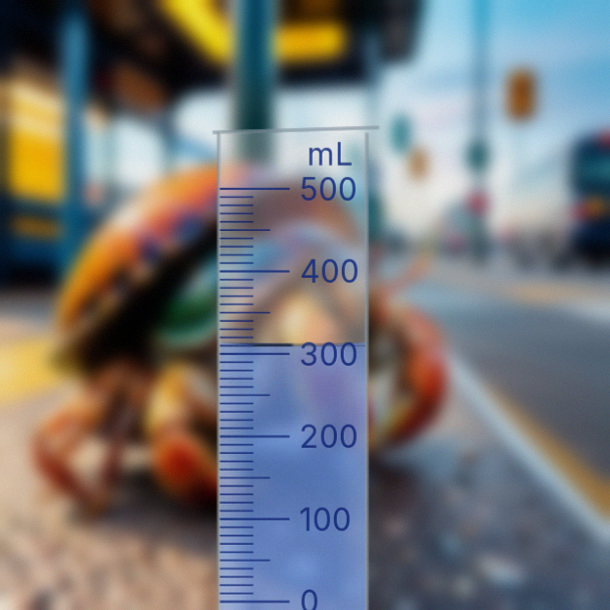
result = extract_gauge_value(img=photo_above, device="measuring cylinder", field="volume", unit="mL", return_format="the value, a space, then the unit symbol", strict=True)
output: 310 mL
